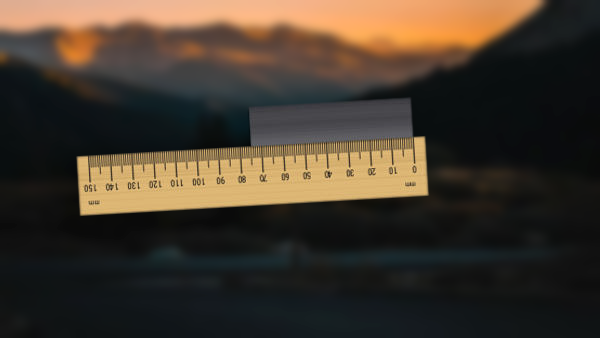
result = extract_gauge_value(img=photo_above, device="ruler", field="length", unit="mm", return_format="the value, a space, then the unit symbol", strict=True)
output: 75 mm
